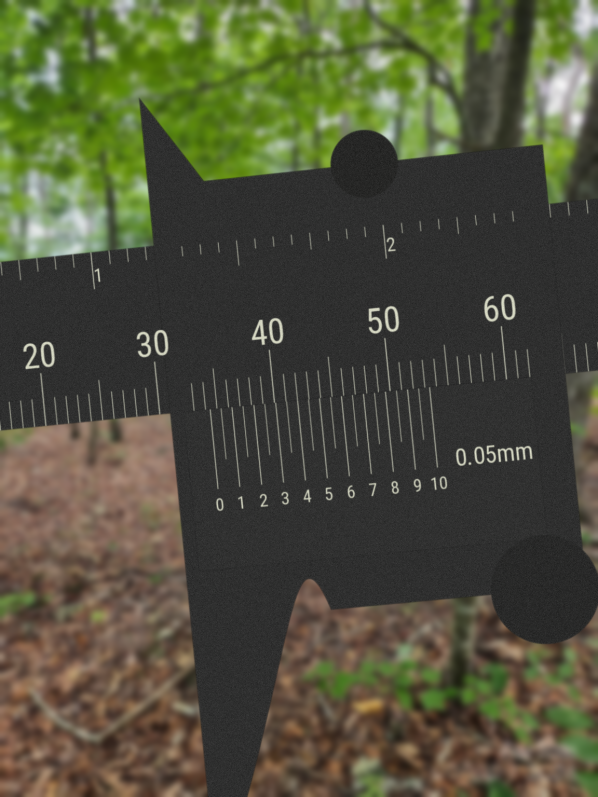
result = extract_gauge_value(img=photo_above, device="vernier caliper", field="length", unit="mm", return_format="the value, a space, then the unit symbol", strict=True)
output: 34.4 mm
